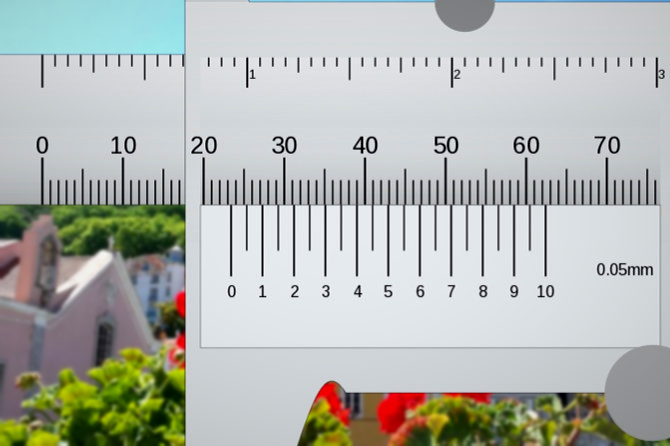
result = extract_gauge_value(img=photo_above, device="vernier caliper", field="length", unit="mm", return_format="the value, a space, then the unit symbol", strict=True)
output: 23.4 mm
